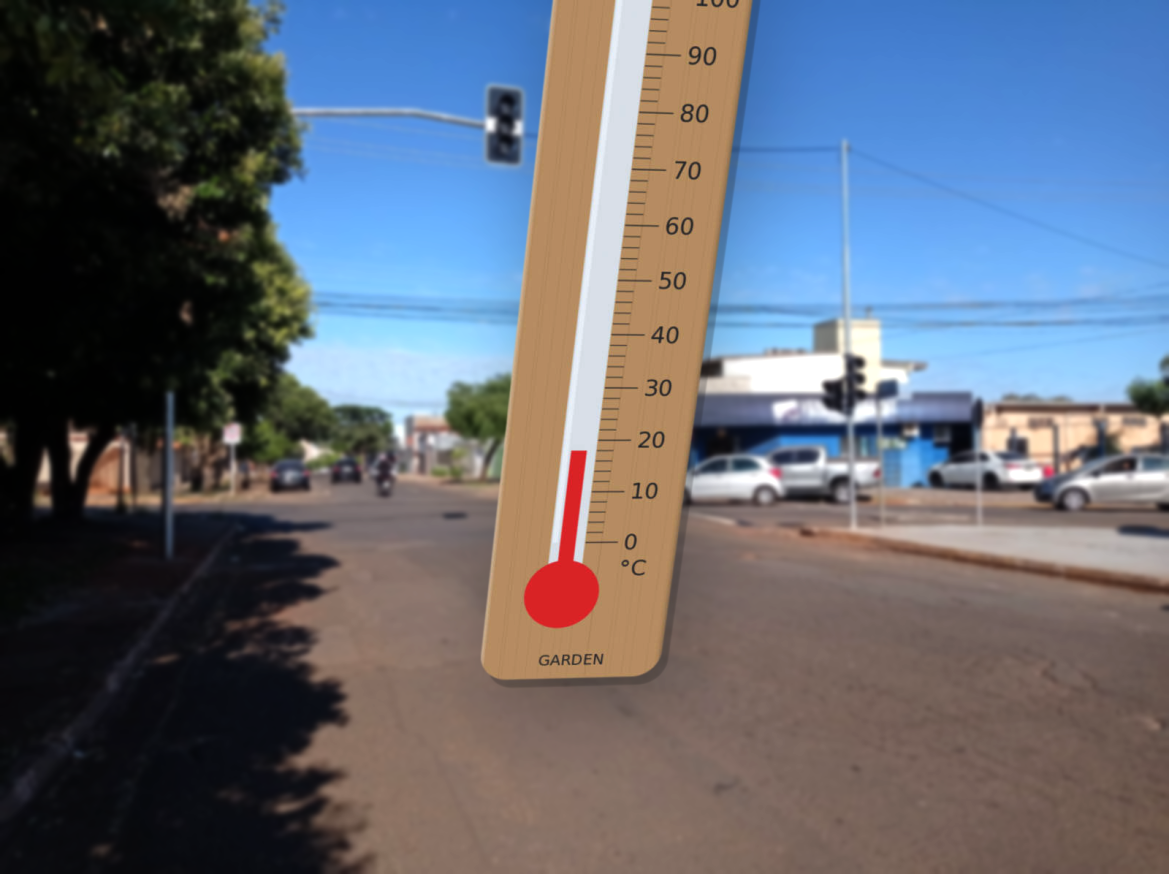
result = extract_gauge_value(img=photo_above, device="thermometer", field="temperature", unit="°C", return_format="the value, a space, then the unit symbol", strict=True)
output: 18 °C
